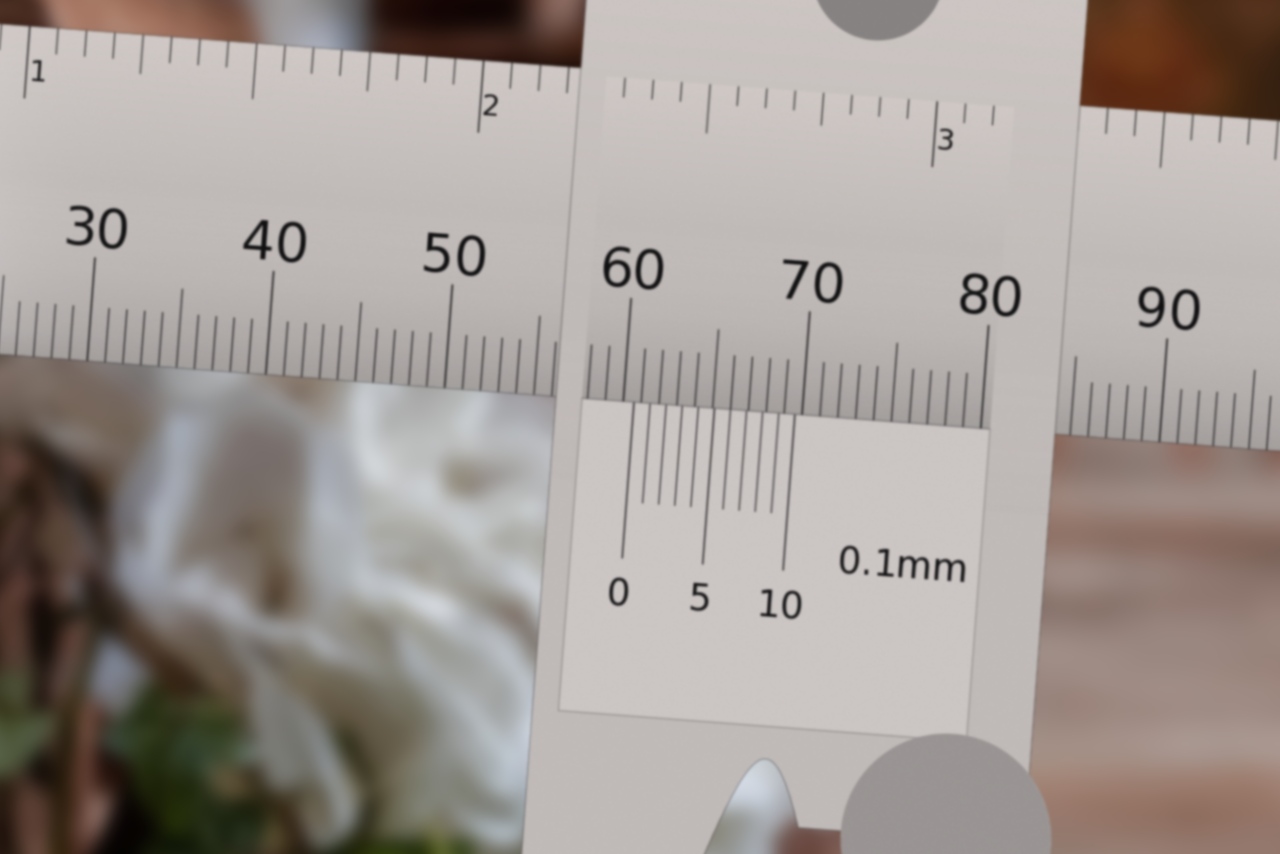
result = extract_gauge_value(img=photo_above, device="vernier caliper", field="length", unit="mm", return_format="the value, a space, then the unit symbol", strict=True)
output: 60.6 mm
